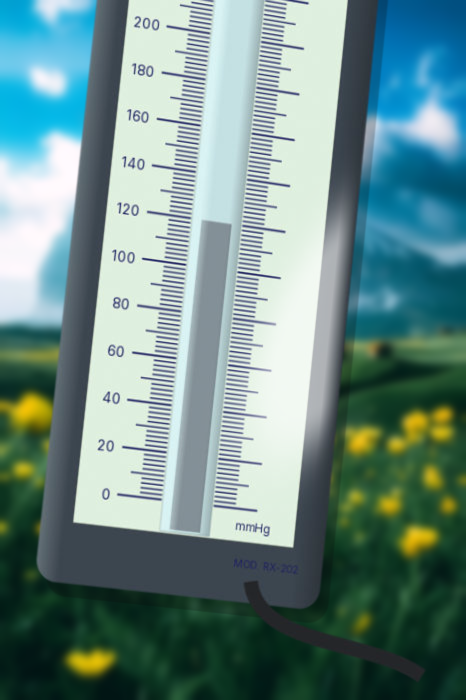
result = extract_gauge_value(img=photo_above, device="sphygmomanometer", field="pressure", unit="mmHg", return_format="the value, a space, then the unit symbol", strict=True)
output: 120 mmHg
